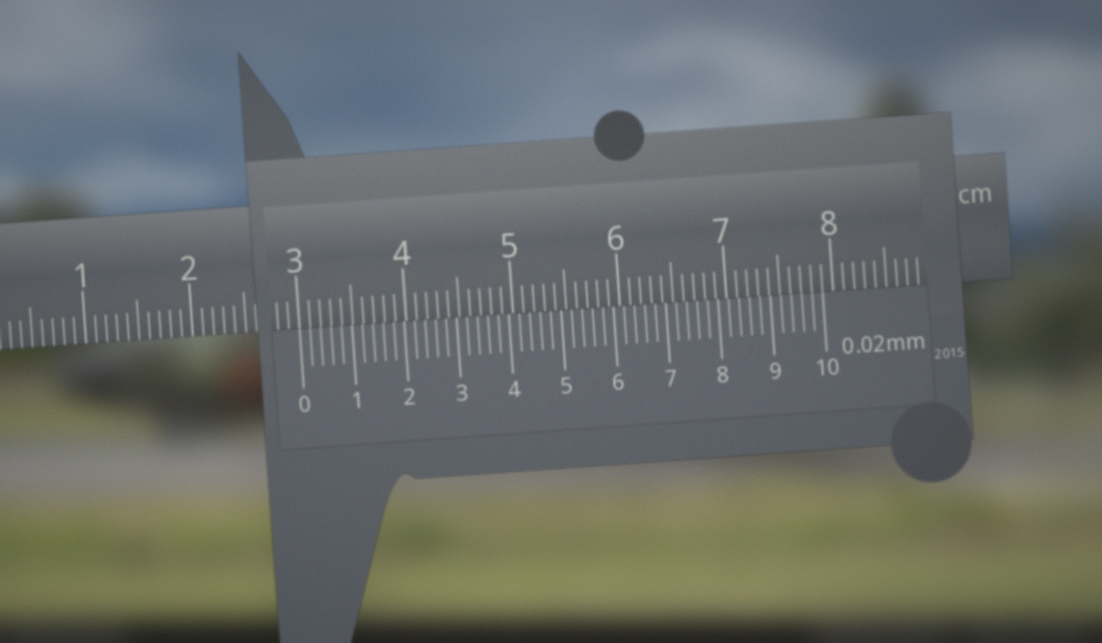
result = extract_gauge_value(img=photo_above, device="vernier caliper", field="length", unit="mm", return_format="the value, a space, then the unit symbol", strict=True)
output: 30.0 mm
